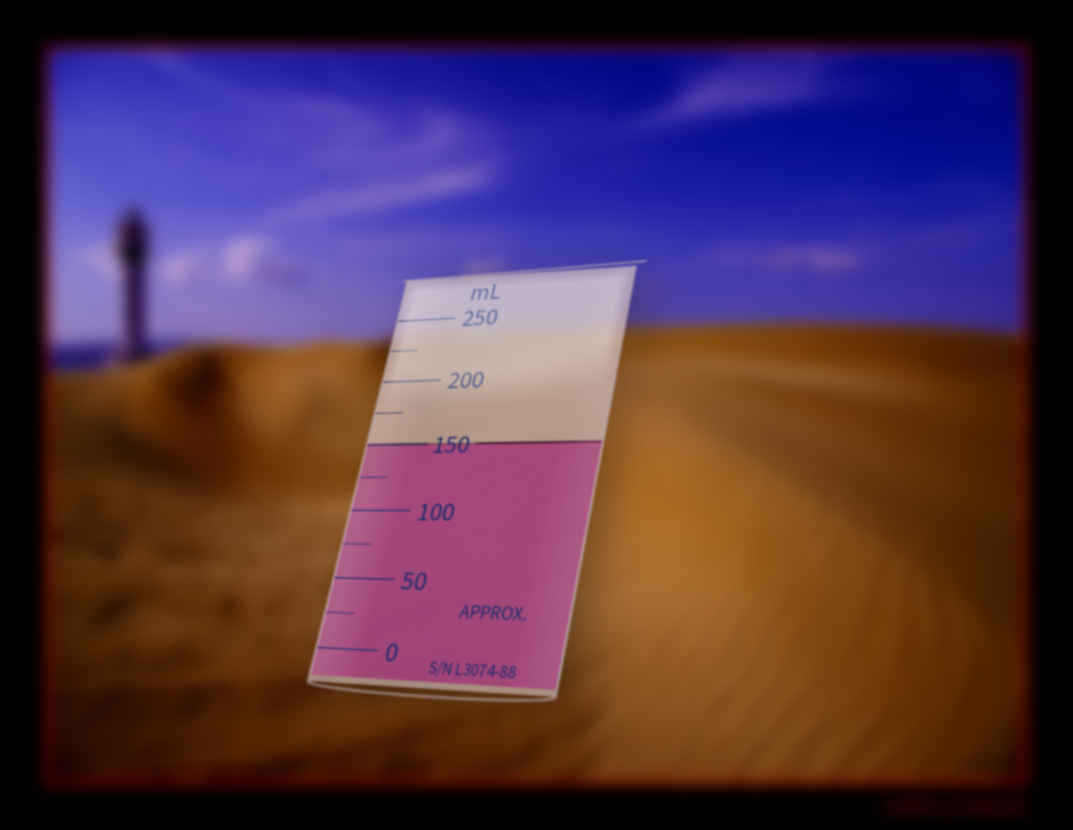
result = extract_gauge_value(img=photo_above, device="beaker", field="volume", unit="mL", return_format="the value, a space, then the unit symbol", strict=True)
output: 150 mL
